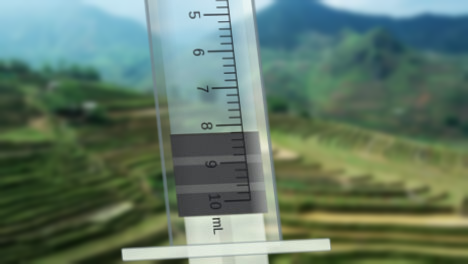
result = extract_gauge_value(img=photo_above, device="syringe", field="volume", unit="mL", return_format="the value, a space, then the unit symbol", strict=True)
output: 8.2 mL
